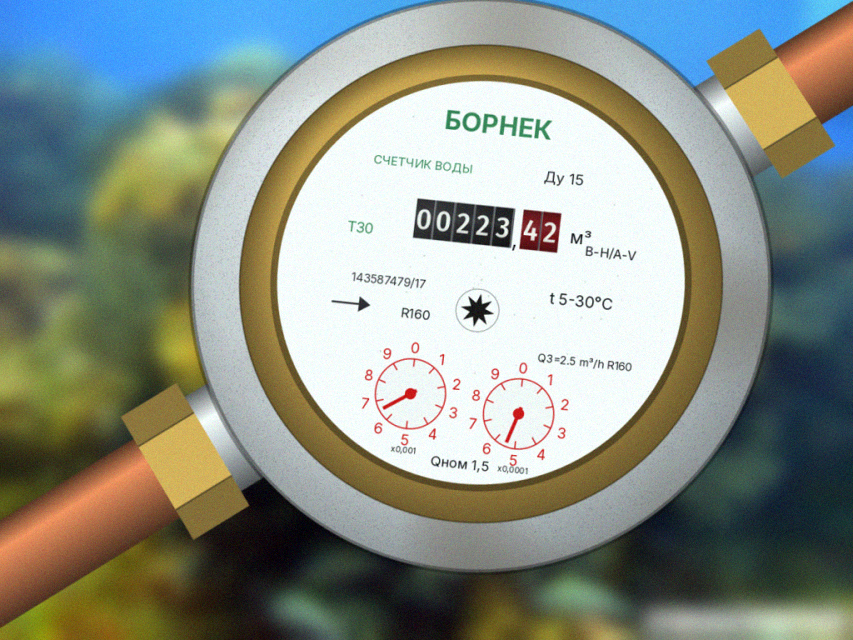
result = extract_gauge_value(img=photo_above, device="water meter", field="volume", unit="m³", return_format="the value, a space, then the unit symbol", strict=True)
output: 223.4265 m³
